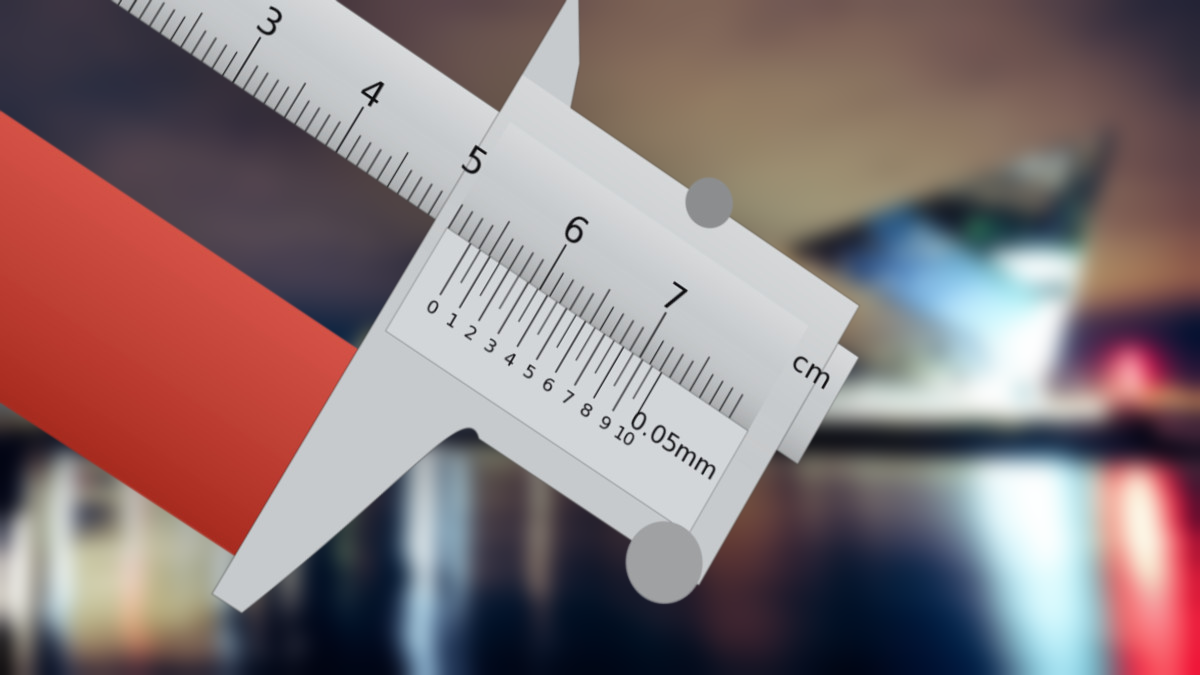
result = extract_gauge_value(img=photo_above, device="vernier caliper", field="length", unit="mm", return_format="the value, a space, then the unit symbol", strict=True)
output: 53.2 mm
